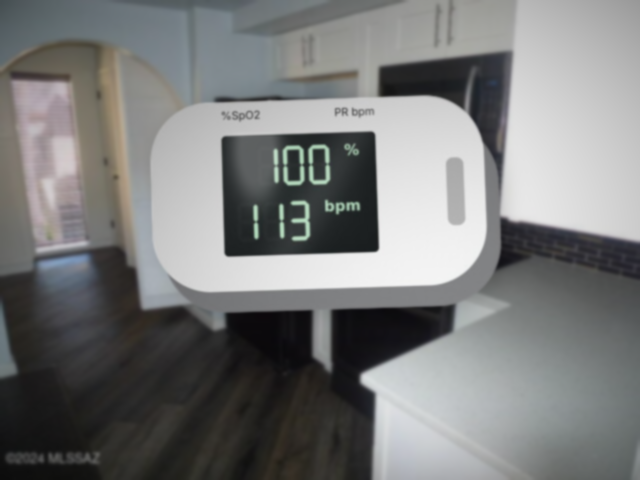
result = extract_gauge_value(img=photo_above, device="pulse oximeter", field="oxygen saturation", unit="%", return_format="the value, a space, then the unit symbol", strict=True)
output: 100 %
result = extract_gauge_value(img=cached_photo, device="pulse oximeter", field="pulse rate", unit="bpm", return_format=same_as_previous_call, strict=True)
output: 113 bpm
